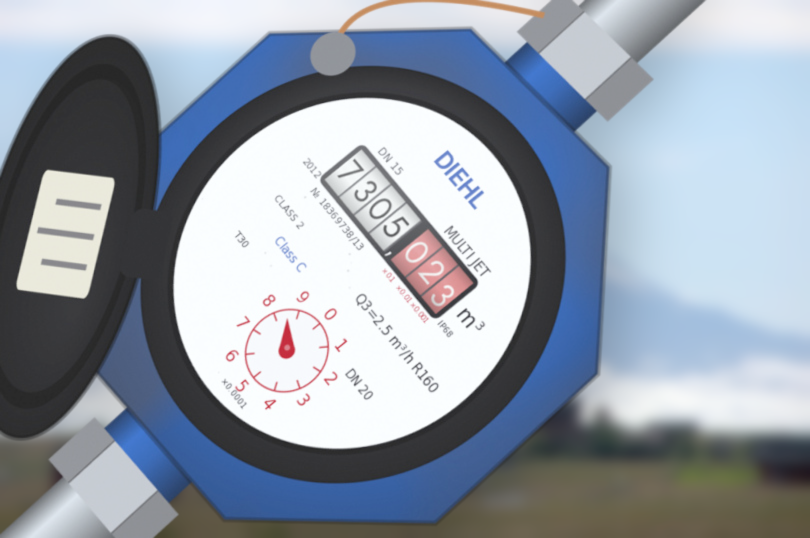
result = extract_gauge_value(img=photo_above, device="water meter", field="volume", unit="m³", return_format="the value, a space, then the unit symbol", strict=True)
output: 7305.0228 m³
